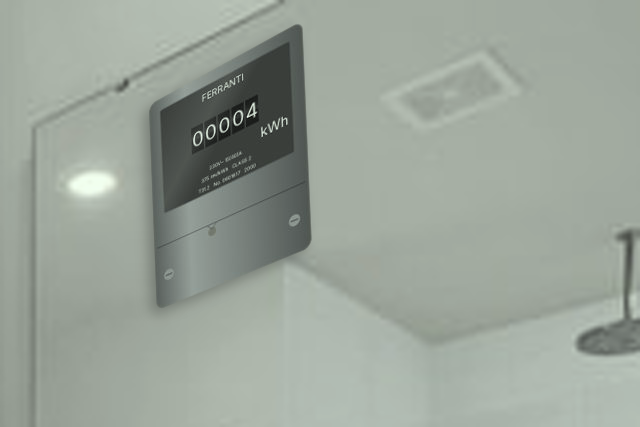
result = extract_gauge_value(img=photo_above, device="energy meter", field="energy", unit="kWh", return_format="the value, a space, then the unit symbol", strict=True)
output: 4 kWh
